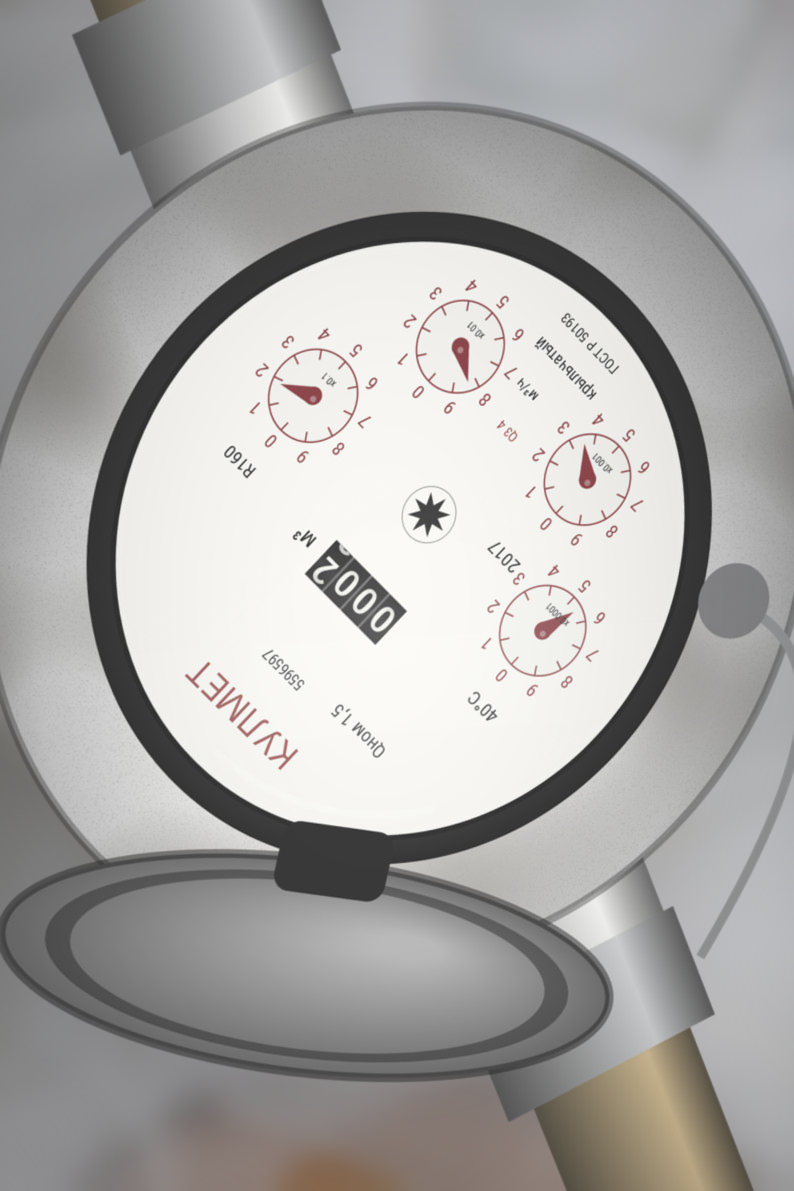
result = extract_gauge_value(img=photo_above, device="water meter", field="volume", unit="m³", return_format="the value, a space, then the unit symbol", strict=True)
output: 2.1835 m³
